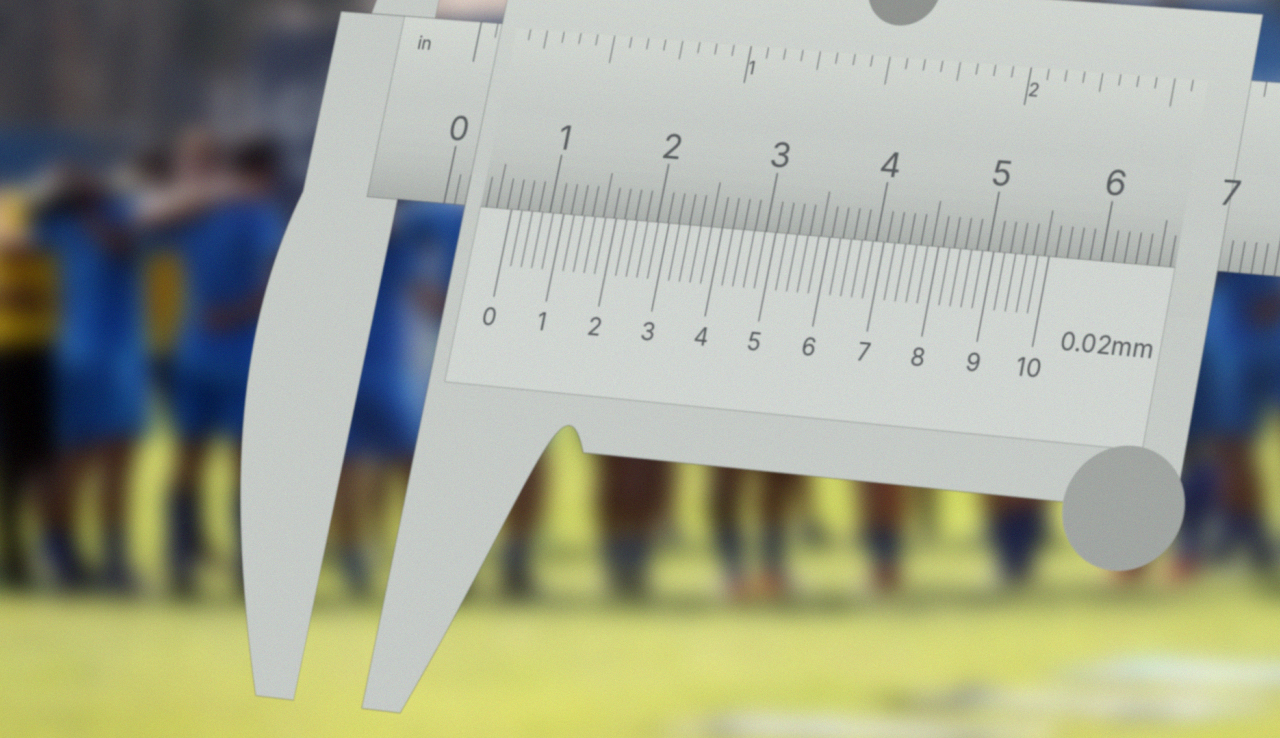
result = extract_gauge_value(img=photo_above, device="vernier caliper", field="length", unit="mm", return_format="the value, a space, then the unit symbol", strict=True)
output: 6.4 mm
